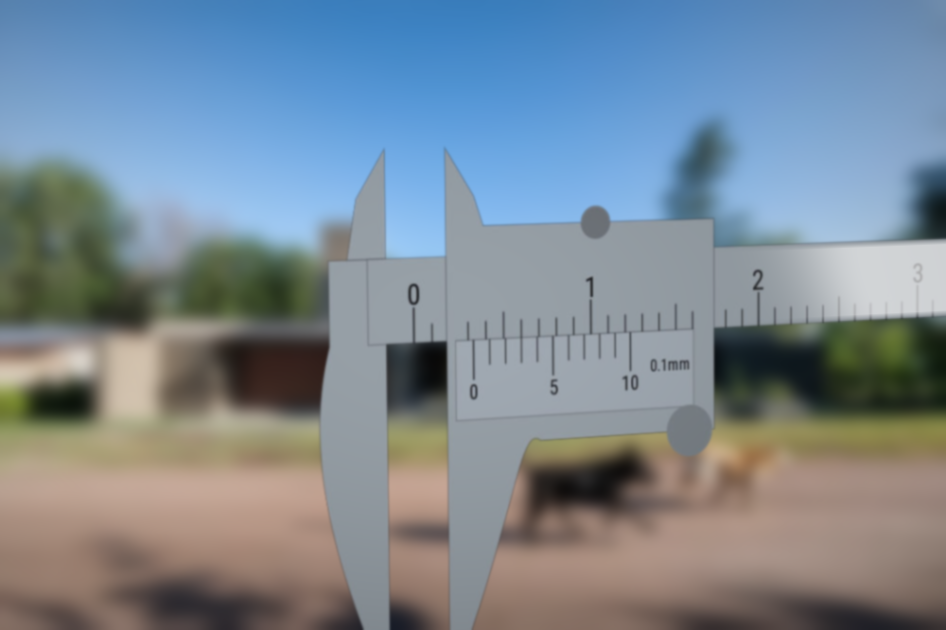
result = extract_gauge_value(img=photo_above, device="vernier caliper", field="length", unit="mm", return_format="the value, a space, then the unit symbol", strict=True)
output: 3.3 mm
